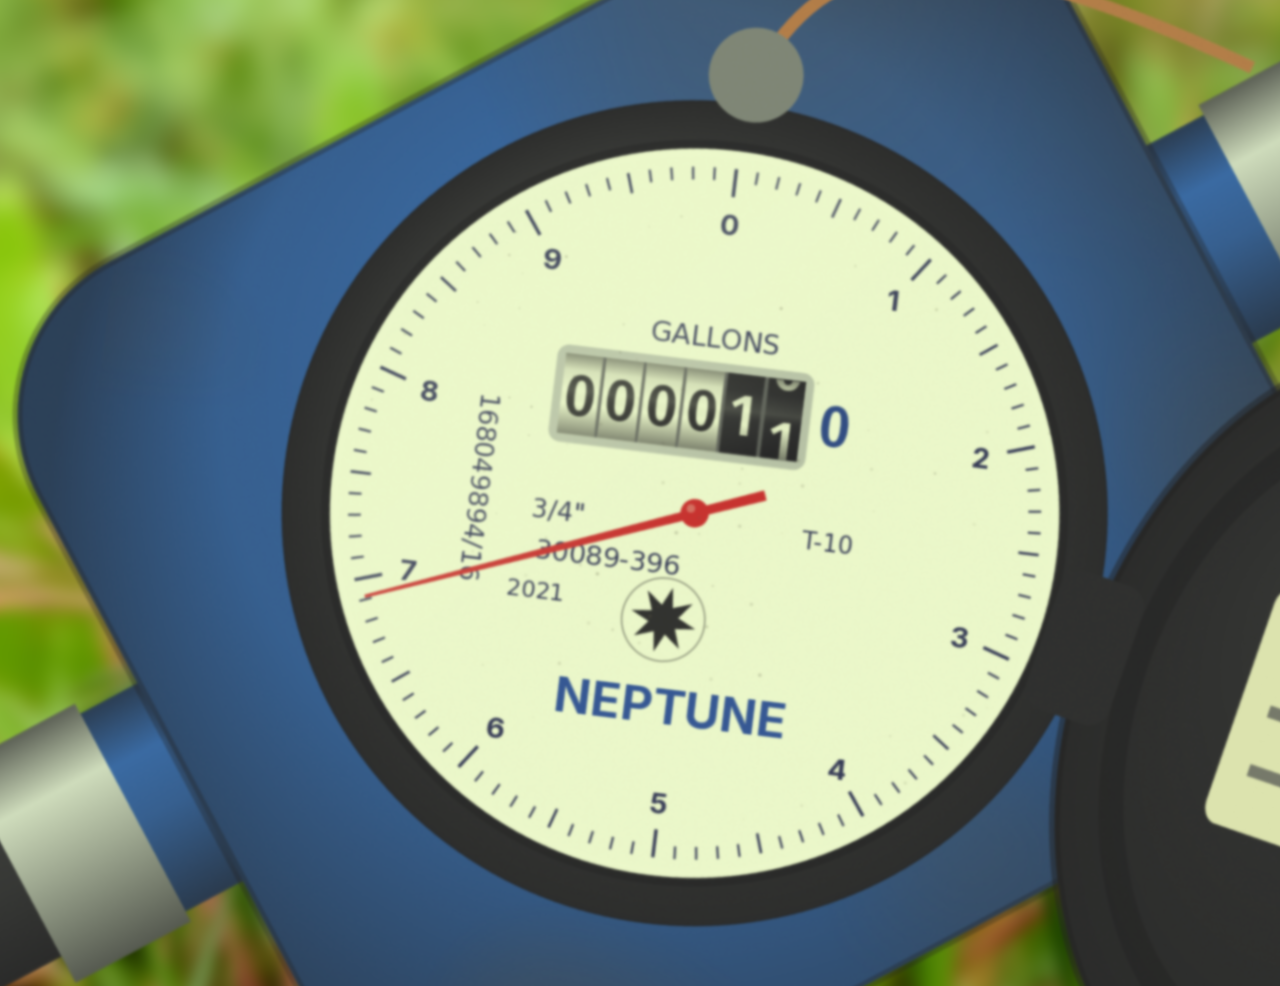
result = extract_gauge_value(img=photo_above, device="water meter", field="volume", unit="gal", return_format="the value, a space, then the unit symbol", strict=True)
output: 106.9 gal
